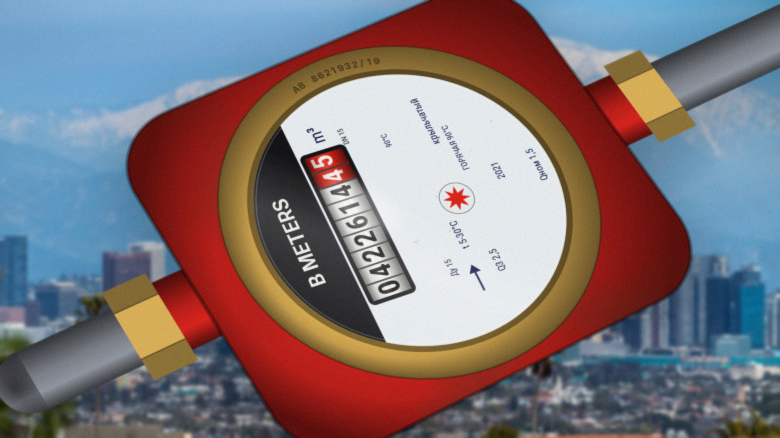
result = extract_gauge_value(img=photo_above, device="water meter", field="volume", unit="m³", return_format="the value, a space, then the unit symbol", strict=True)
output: 422614.45 m³
